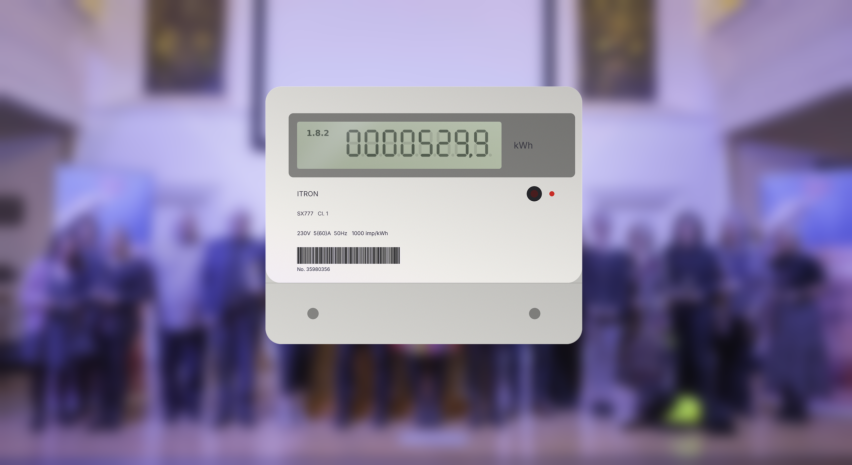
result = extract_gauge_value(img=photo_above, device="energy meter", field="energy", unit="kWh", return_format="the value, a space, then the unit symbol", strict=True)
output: 529.9 kWh
